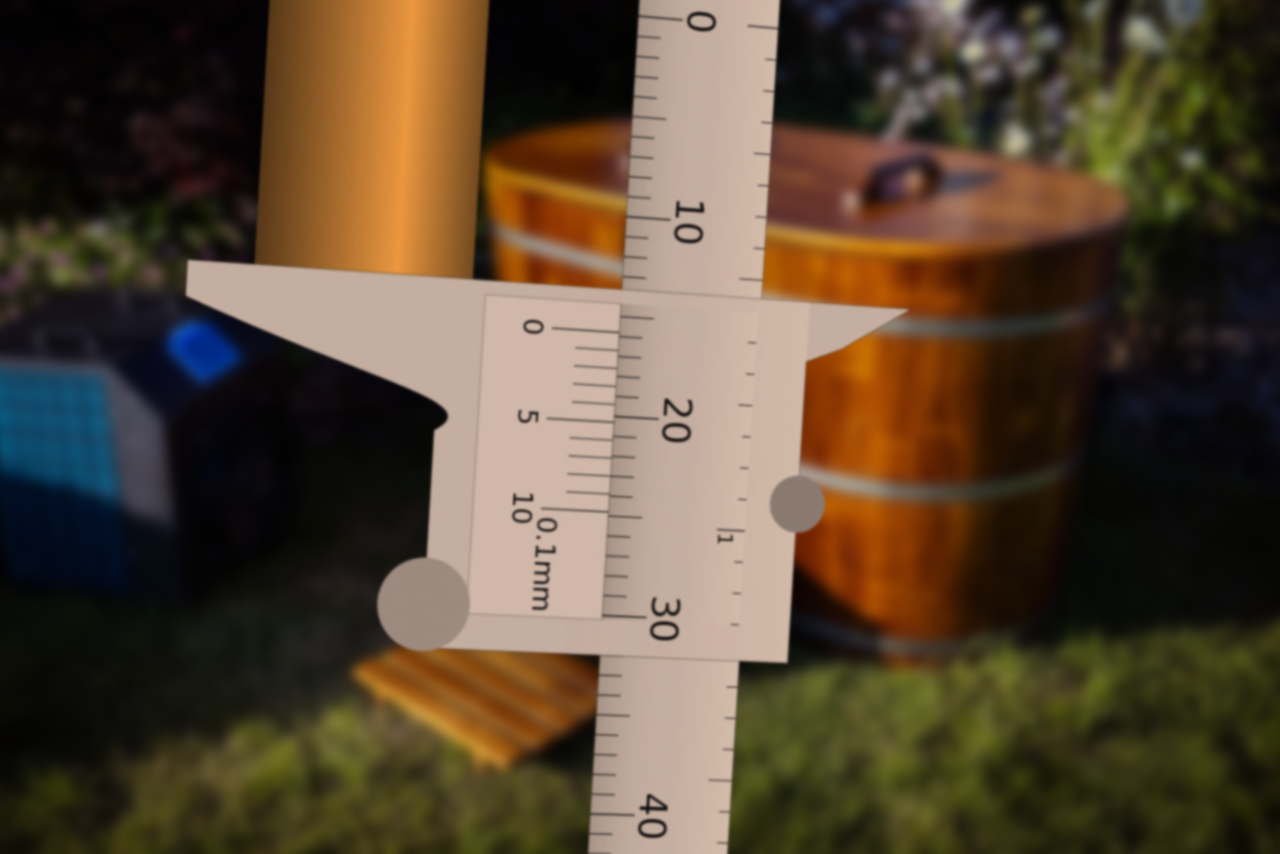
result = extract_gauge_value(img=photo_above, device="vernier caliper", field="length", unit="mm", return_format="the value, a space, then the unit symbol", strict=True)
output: 15.8 mm
